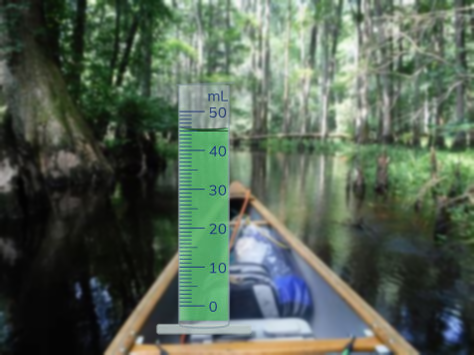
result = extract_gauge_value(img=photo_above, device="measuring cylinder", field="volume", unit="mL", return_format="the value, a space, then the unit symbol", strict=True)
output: 45 mL
